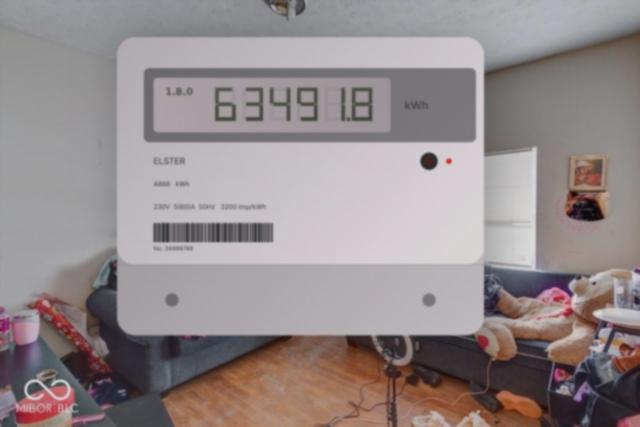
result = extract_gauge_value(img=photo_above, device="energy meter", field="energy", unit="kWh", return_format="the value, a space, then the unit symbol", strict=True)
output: 63491.8 kWh
